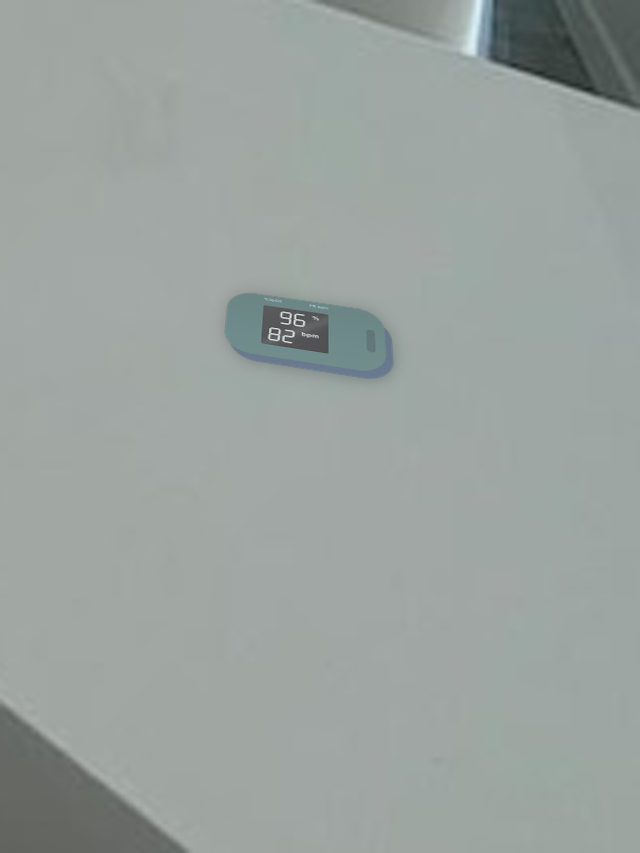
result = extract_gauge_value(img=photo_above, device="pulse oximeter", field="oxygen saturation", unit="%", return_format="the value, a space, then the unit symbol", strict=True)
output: 96 %
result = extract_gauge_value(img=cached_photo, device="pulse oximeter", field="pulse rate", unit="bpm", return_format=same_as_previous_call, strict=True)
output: 82 bpm
